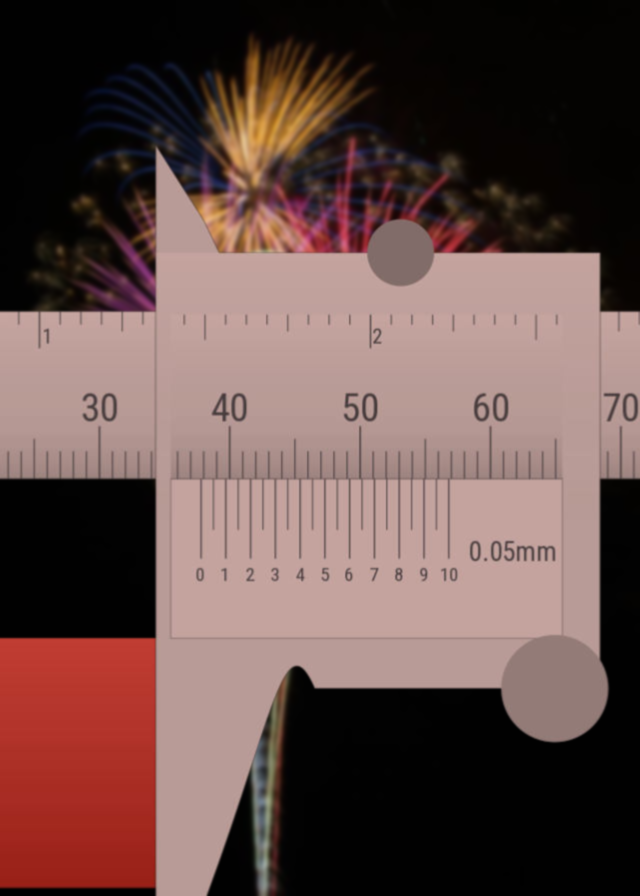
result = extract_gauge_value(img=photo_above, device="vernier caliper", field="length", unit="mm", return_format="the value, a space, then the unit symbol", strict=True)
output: 37.8 mm
